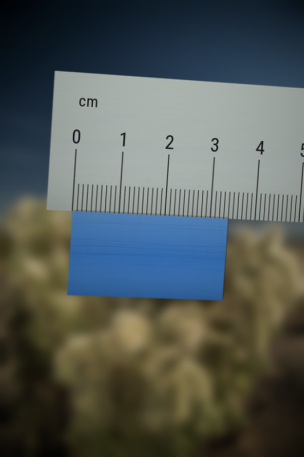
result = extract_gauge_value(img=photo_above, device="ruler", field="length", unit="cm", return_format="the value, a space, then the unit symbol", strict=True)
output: 3.4 cm
